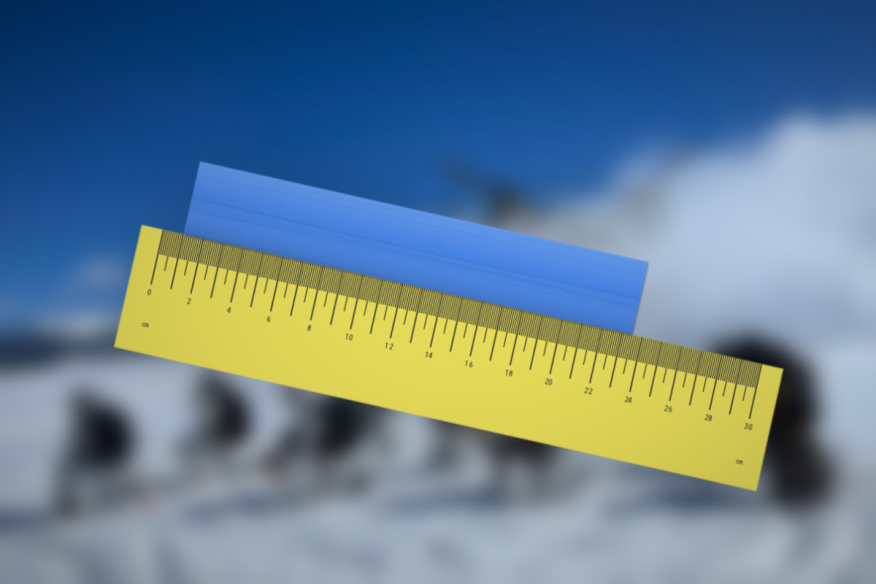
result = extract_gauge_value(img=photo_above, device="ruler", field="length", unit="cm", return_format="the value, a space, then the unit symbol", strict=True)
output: 22.5 cm
